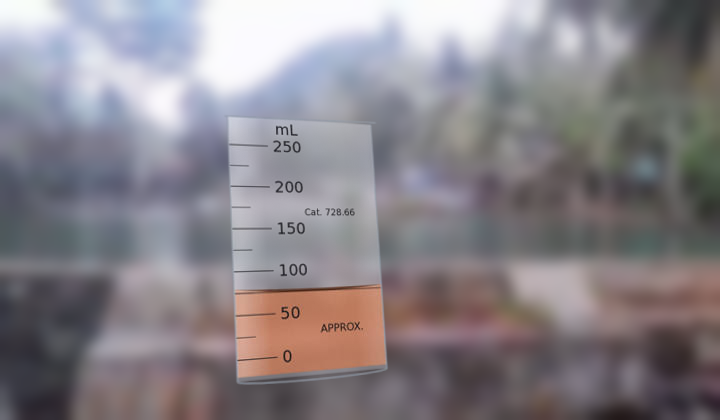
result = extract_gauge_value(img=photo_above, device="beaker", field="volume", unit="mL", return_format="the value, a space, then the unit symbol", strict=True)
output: 75 mL
